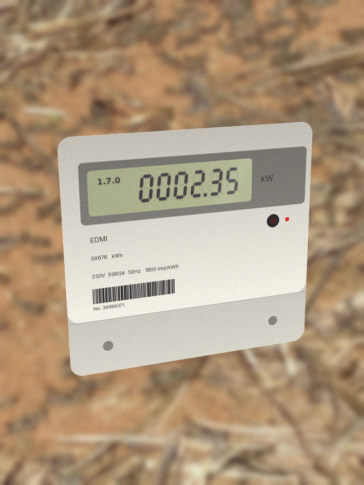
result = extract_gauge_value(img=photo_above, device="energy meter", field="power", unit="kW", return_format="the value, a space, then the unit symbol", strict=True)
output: 2.35 kW
